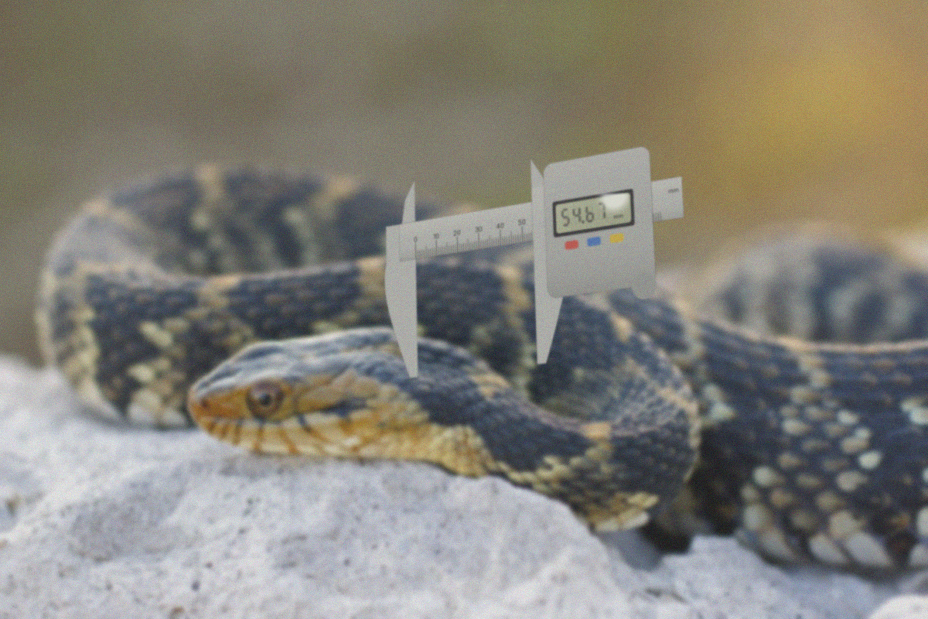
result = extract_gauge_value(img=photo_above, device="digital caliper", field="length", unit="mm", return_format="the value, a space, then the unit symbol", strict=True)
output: 54.67 mm
